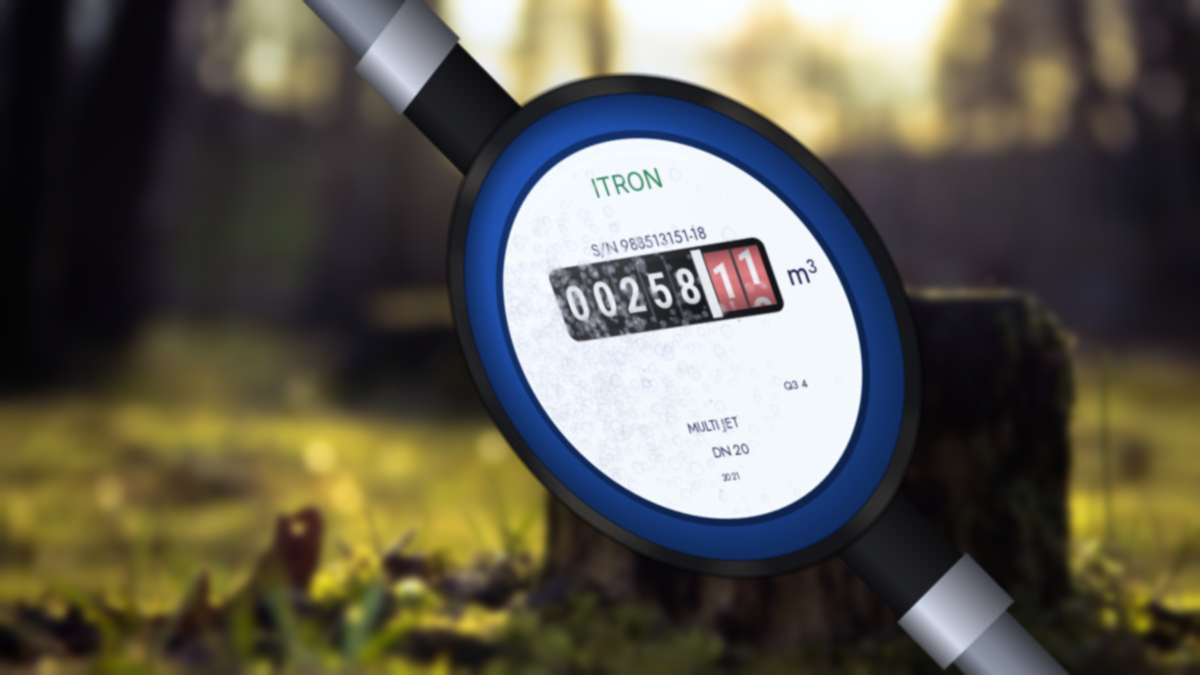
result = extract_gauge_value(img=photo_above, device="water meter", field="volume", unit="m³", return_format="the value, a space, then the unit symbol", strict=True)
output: 258.11 m³
